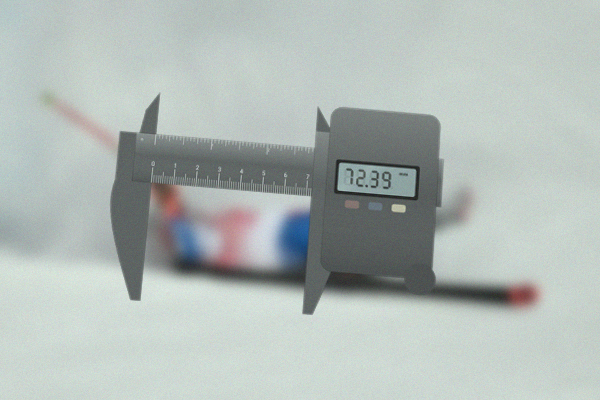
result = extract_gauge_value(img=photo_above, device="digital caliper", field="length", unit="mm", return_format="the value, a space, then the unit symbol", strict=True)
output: 72.39 mm
